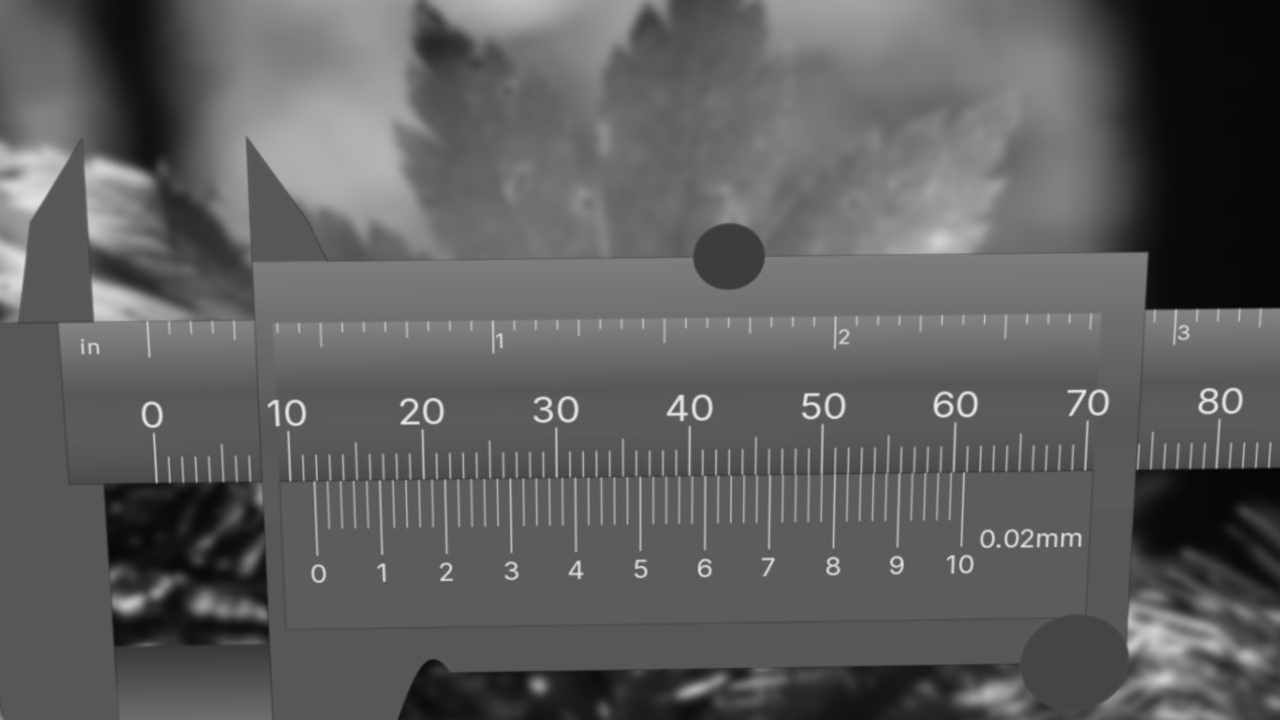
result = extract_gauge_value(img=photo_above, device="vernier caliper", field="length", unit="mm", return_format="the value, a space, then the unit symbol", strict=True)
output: 11.8 mm
